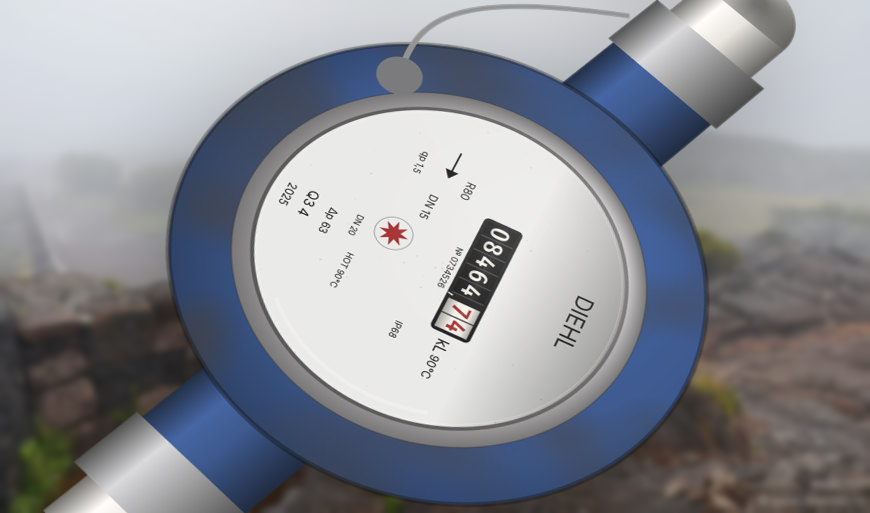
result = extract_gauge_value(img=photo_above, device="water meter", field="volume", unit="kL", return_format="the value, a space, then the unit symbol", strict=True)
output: 8464.74 kL
